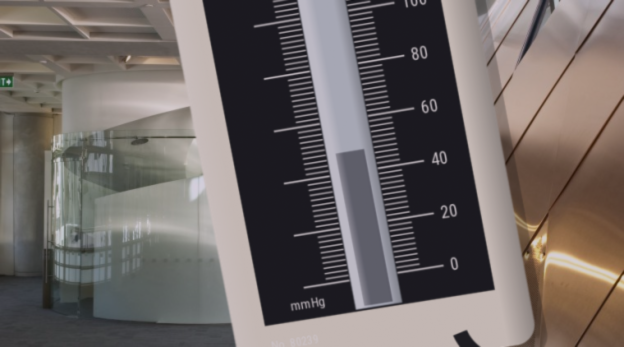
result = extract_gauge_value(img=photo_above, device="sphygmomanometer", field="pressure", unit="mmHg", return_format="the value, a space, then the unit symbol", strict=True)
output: 48 mmHg
